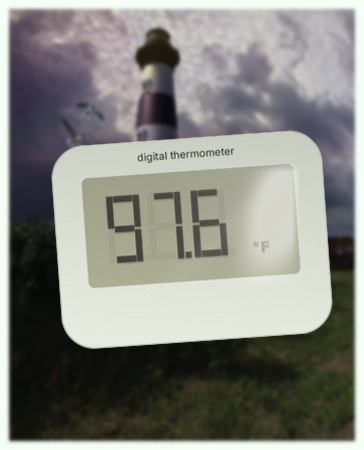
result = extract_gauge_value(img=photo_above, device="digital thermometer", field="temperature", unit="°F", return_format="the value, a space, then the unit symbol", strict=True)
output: 97.6 °F
